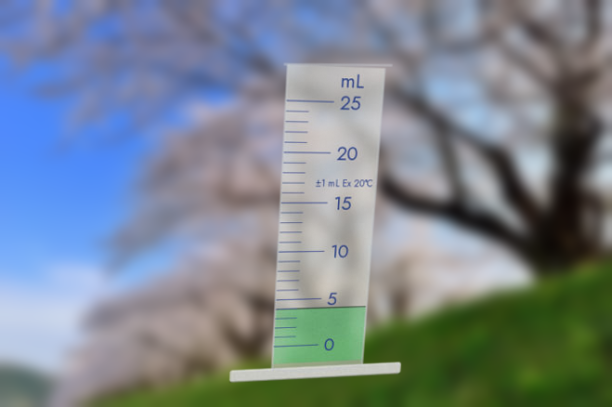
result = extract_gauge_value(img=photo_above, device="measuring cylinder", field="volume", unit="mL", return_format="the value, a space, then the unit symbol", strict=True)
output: 4 mL
